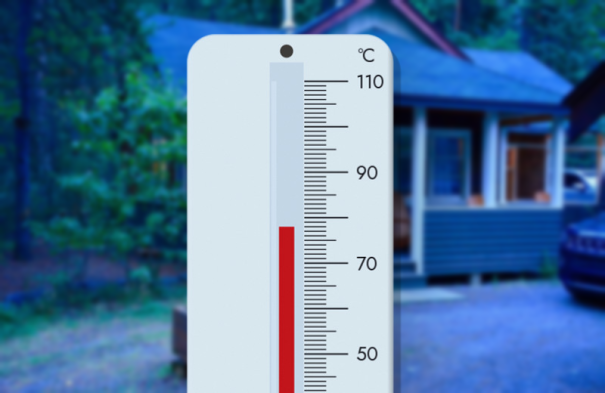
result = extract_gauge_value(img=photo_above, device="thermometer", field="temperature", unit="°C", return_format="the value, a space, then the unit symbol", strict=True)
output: 78 °C
